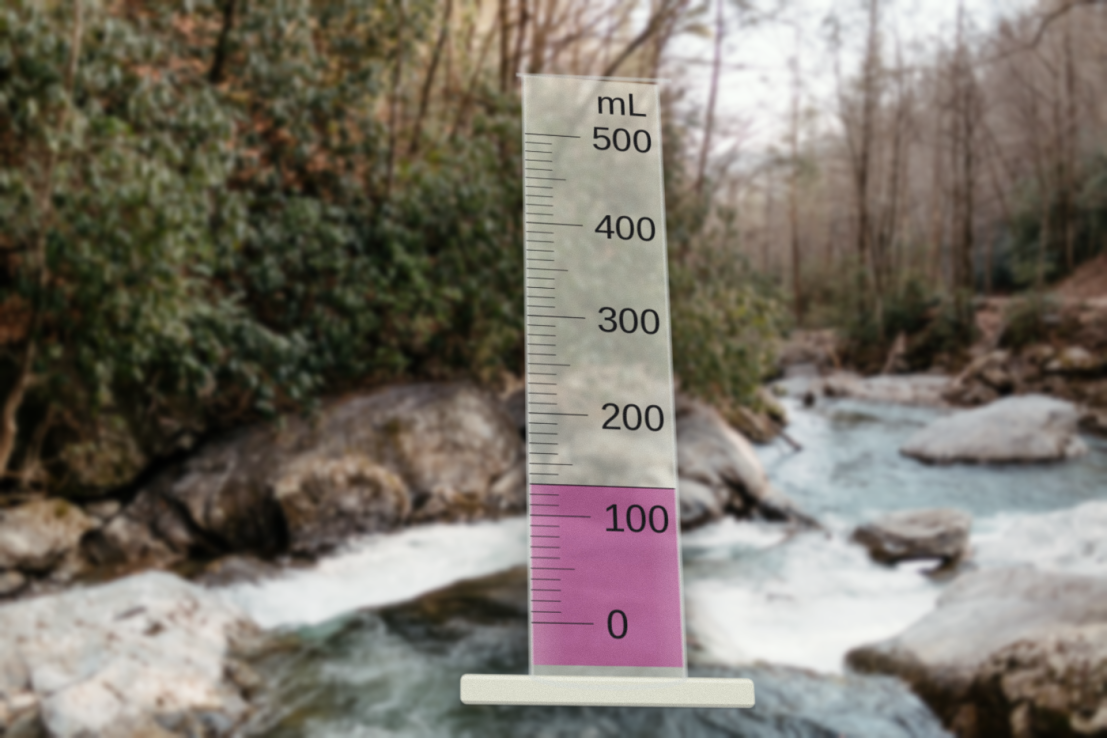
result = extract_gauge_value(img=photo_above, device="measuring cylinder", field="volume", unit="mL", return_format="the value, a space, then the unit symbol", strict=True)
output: 130 mL
